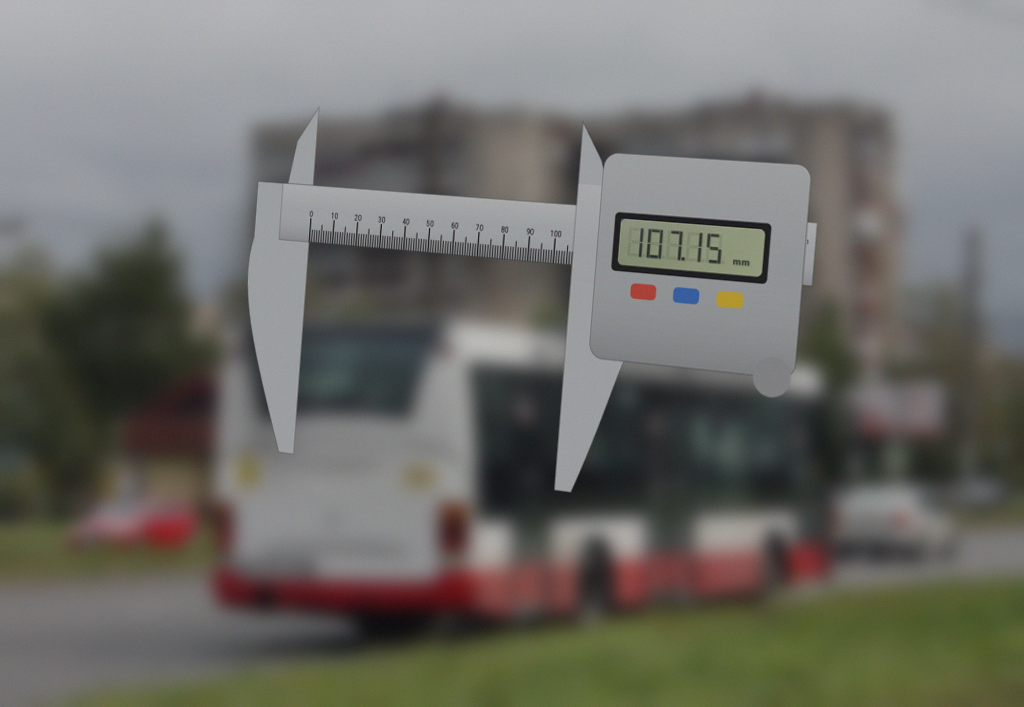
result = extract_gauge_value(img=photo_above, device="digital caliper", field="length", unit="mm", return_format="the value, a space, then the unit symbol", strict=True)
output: 107.15 mm
